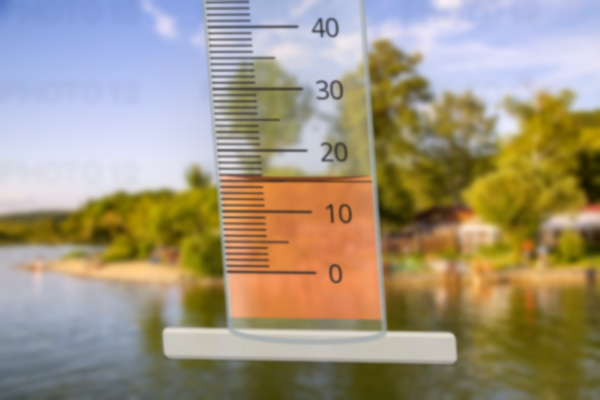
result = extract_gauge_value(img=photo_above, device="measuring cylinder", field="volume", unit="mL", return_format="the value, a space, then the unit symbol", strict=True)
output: 15 mL
